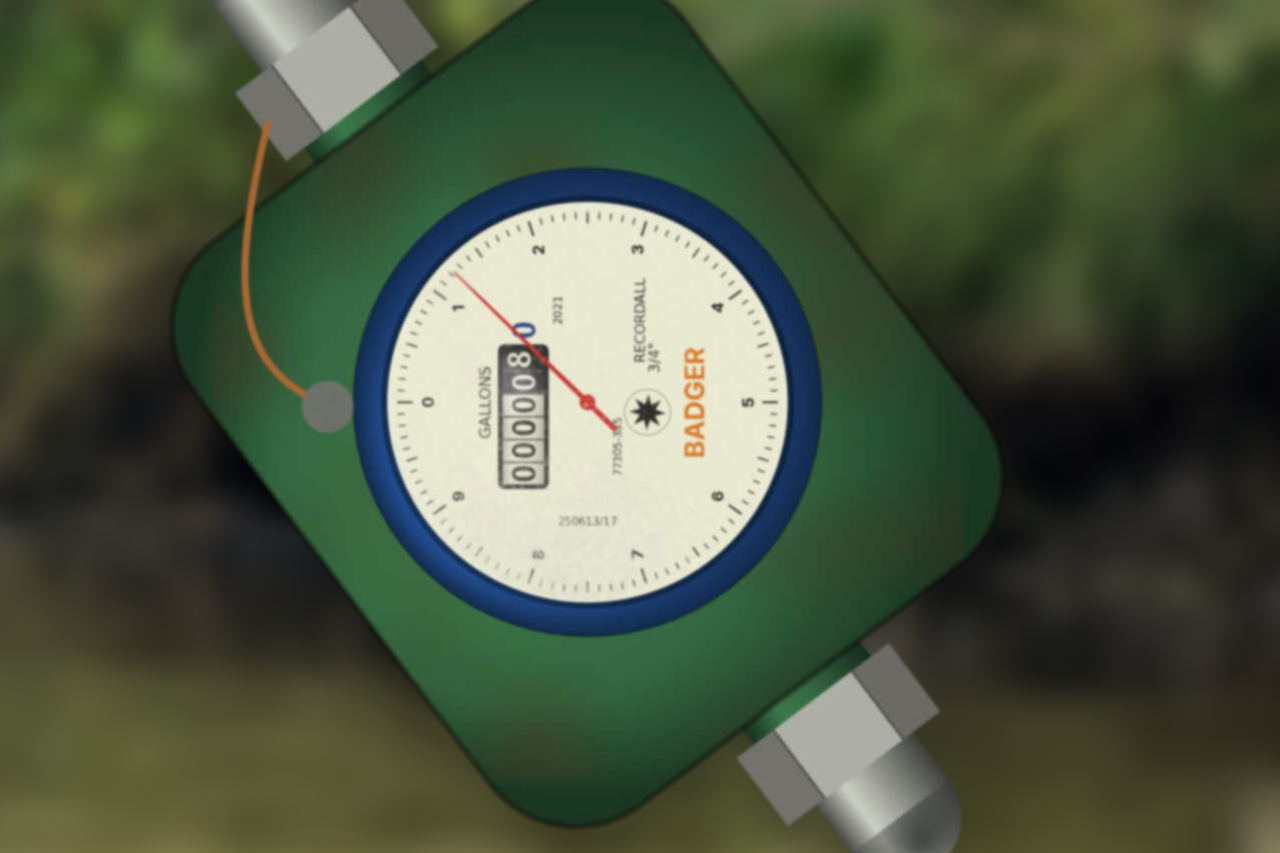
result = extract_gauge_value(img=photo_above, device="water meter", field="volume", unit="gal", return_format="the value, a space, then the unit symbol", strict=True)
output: 81.2 gal
